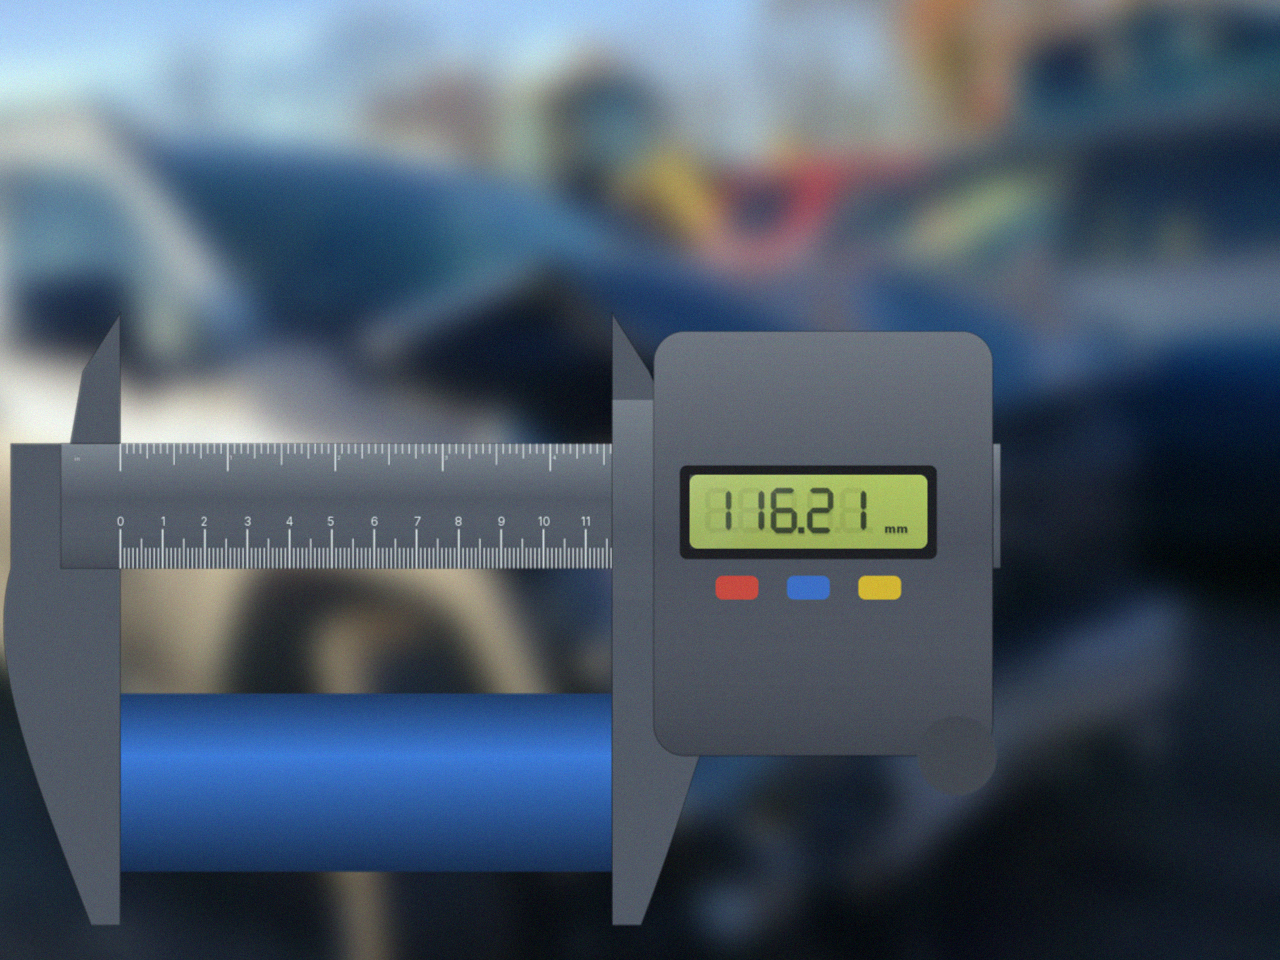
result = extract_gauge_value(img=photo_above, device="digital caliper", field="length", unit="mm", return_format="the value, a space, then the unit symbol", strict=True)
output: 116.21 mm
